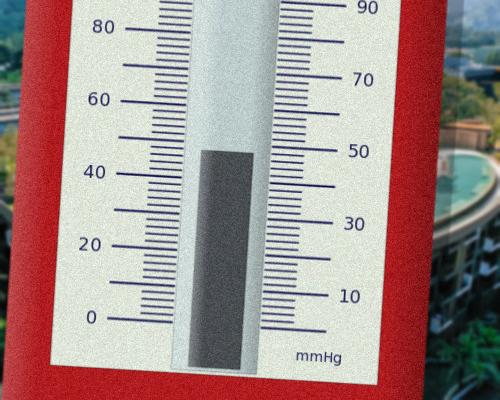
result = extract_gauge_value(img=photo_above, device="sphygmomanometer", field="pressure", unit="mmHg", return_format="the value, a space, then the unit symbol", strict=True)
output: 48 mmHg
